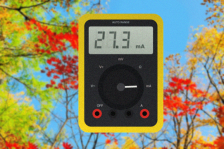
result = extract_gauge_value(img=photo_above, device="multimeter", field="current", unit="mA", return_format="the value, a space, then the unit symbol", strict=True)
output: 27.3 mA
